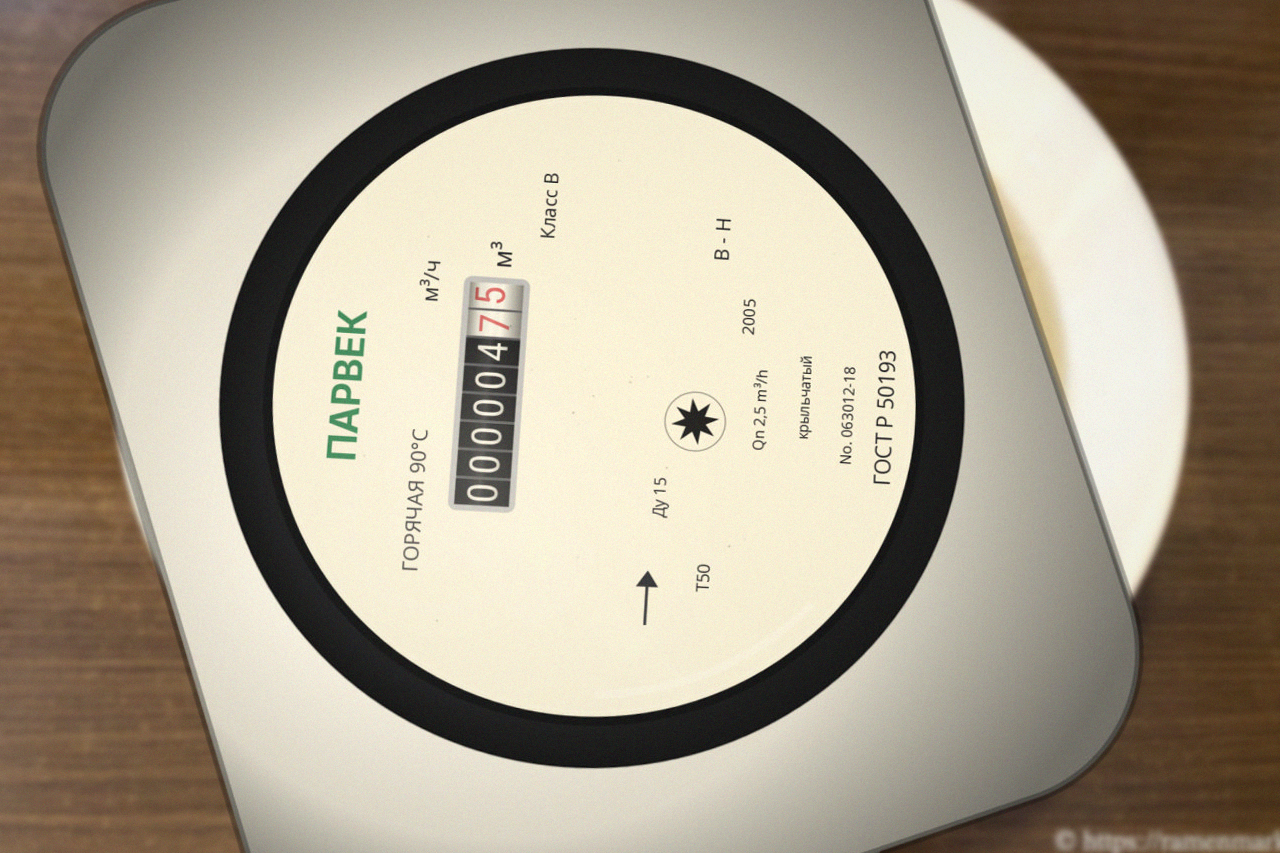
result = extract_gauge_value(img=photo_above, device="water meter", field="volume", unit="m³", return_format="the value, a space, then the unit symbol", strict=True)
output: 4.75 m³
